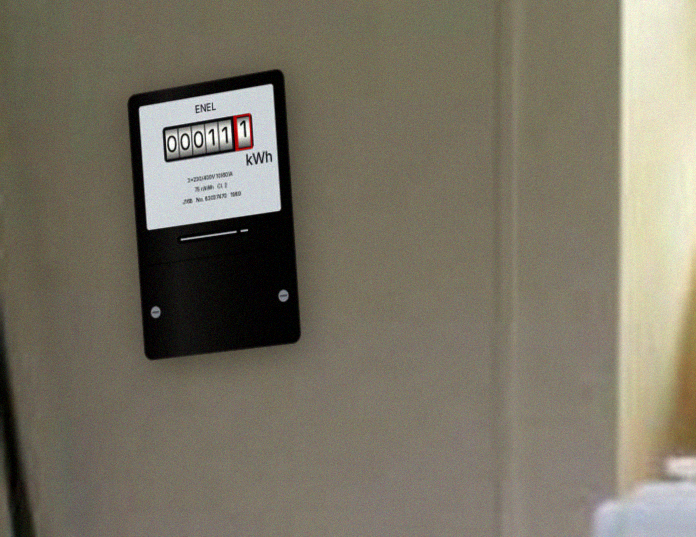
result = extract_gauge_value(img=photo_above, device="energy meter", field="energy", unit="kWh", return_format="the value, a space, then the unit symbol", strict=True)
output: 11.1 kWh
